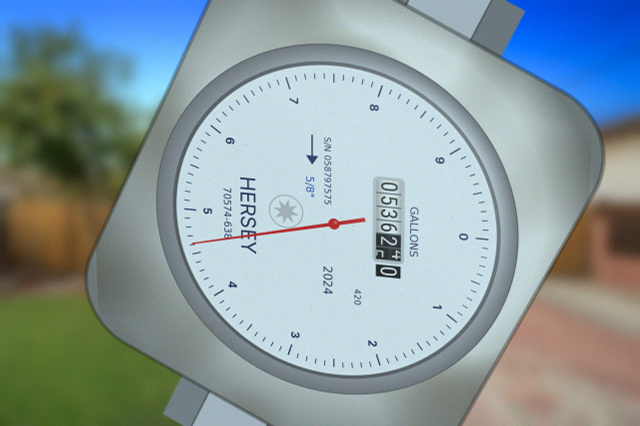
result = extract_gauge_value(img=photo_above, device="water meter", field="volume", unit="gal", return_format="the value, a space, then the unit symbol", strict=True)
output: 536244.6 gal
